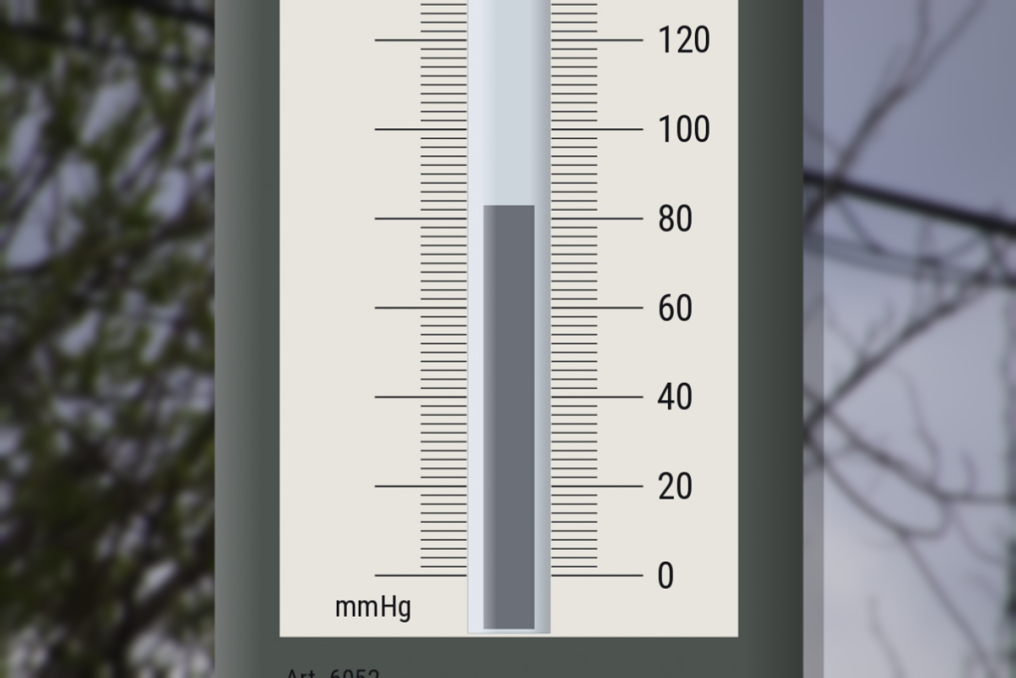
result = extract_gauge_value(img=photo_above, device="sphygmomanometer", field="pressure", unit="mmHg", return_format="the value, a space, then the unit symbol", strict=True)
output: 83 mmHg
